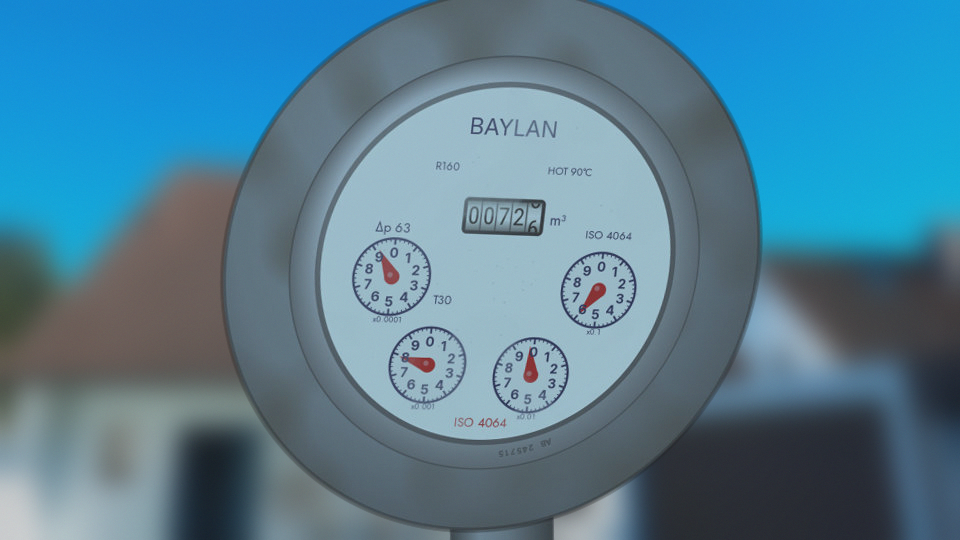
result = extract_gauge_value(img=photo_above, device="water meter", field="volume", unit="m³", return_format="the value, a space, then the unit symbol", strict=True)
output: 725.5979 m³
